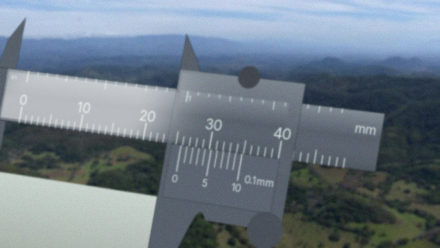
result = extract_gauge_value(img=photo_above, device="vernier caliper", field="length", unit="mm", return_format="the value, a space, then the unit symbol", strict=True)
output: 25.8 mm
